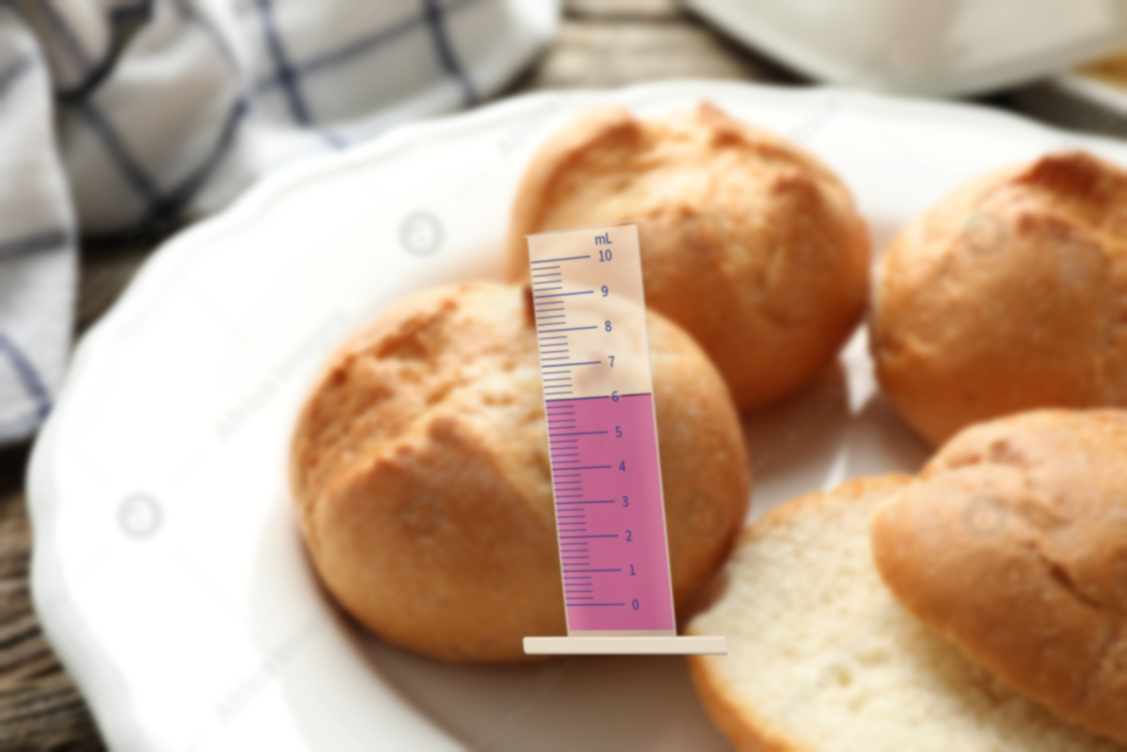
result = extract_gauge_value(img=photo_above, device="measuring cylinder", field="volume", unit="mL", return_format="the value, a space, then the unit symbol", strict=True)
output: 6 mL
